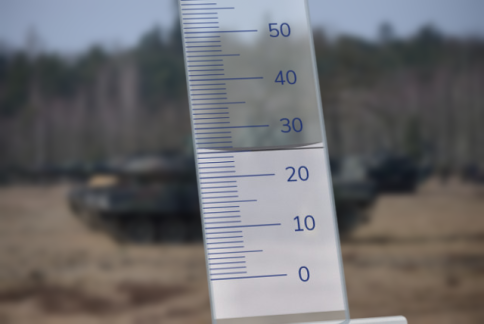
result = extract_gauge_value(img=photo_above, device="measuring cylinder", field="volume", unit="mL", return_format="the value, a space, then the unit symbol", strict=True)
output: 25 mL
